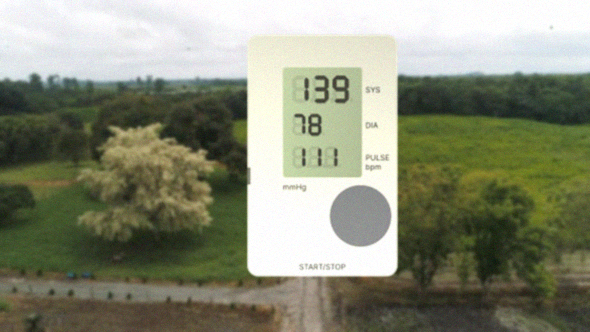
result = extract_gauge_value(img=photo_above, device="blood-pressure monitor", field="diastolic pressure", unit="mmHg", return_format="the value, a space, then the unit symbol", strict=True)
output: 78 mmHg
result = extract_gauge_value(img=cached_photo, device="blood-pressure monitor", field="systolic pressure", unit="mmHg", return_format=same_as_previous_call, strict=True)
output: 139 mmHg
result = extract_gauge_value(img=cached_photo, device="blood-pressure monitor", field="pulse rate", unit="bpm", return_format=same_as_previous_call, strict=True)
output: 111 bpm
